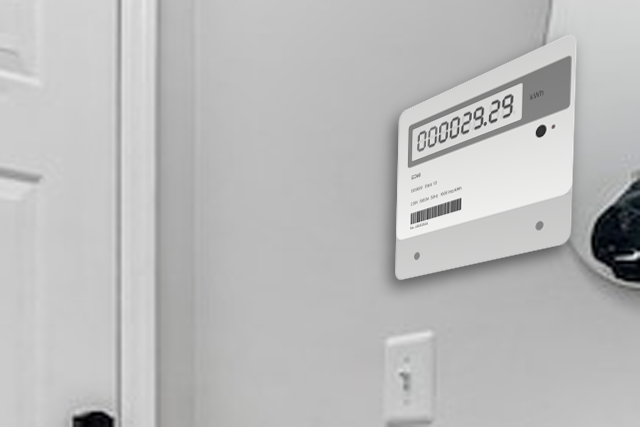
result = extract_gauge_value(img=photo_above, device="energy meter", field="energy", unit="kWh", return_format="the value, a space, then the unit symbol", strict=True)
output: 29.29 kWh
